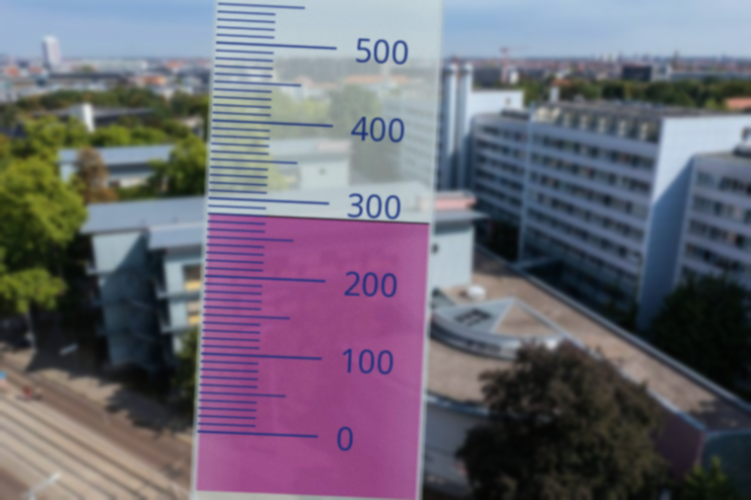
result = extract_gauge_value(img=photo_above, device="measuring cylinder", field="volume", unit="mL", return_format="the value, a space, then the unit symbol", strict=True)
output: 280 mL
